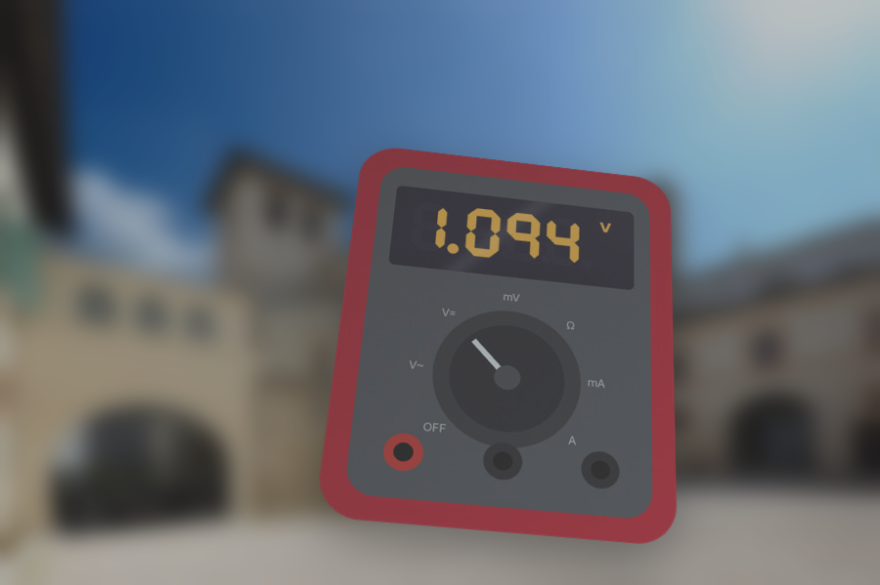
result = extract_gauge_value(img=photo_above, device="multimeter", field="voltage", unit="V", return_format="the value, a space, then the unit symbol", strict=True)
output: 1.094 V
